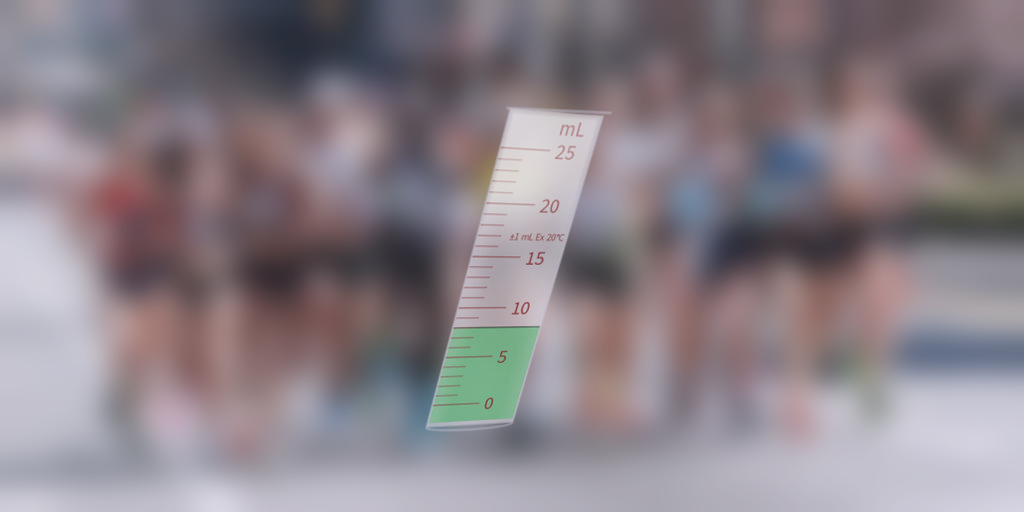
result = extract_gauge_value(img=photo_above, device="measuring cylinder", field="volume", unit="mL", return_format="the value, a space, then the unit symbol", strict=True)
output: 8 mL
